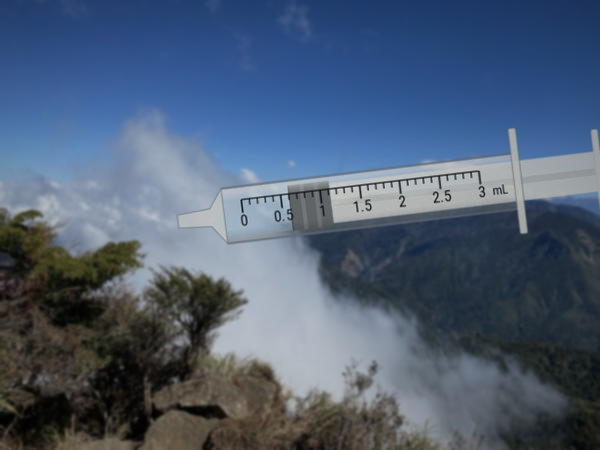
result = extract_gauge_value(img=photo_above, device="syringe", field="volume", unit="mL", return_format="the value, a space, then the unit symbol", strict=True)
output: 0.6 mL
